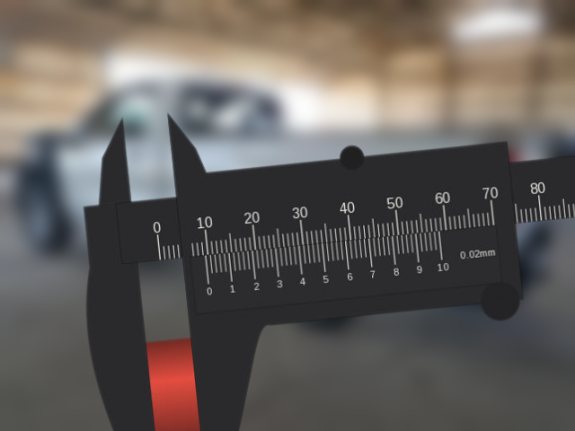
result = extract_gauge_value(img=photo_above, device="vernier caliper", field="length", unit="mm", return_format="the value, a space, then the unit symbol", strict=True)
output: 9.5 mm
